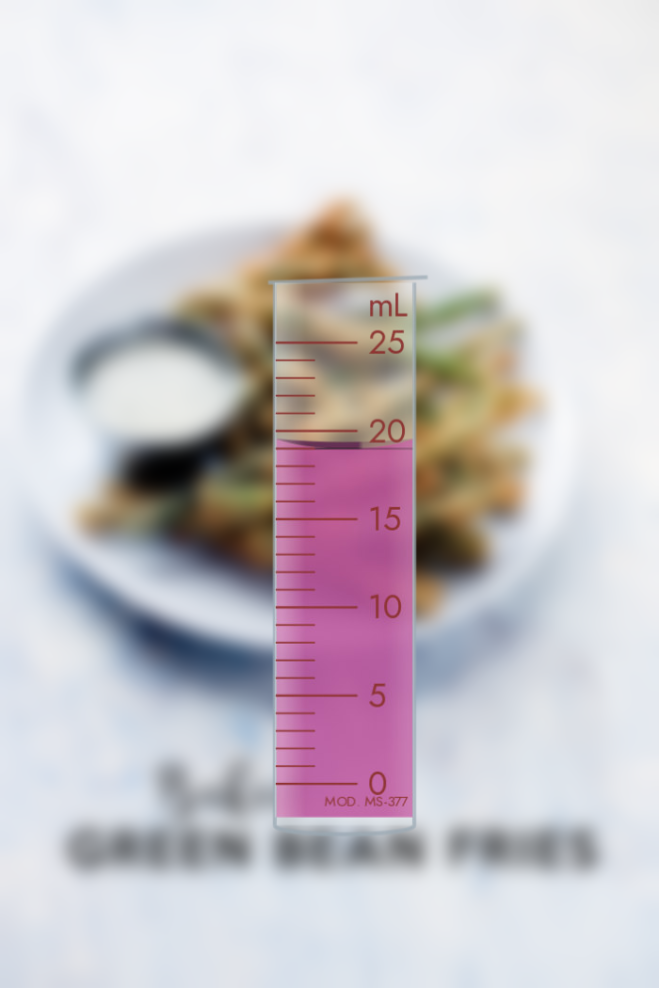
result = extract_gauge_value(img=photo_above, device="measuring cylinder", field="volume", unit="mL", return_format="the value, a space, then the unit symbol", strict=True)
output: 19 mL
